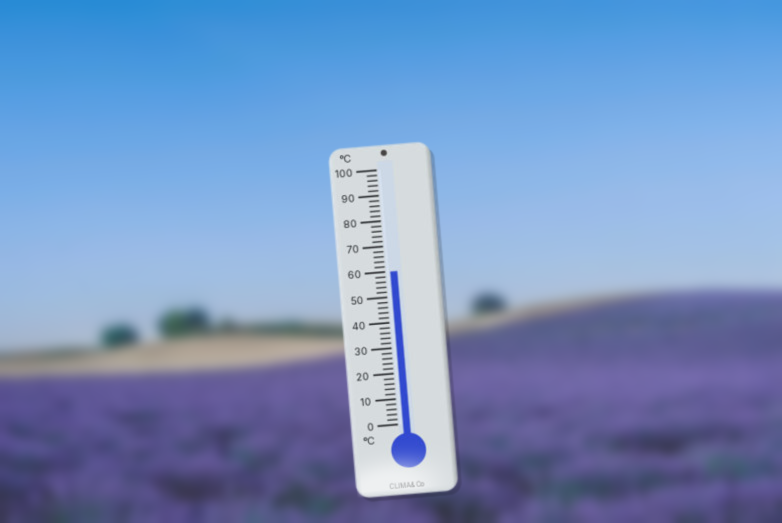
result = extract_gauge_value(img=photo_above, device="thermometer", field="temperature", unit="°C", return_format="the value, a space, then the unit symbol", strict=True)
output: 60 °C
